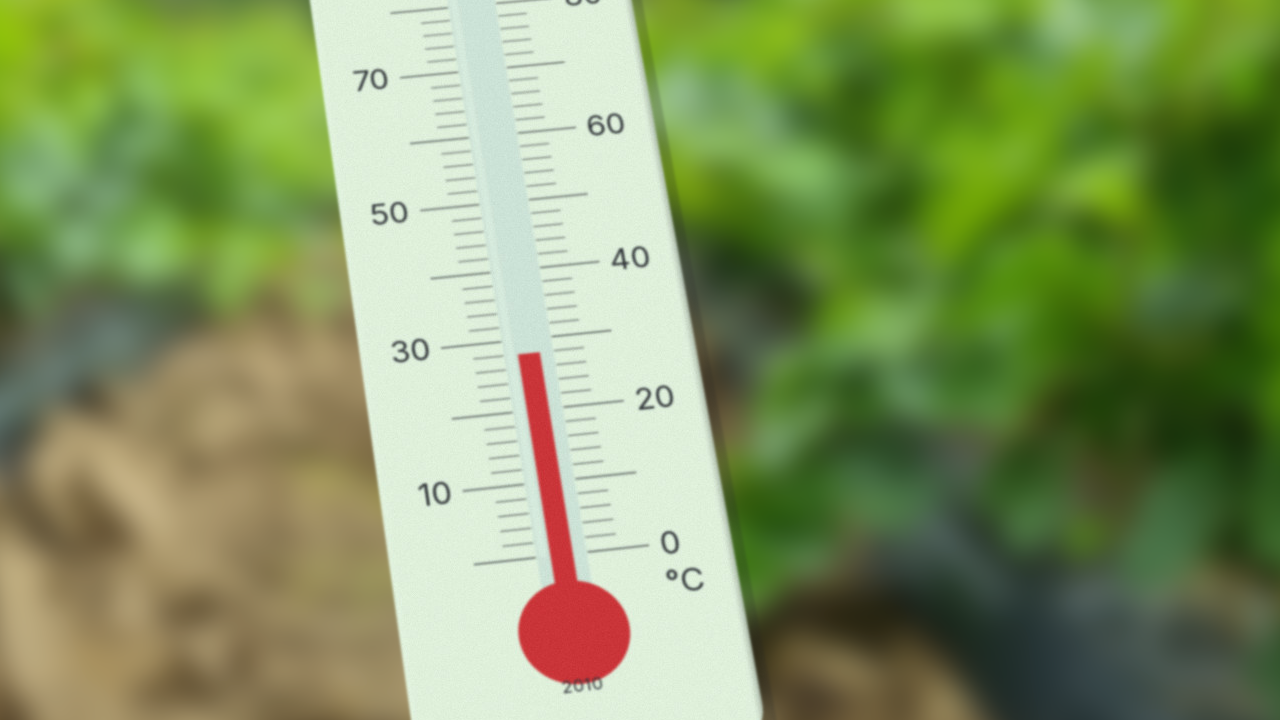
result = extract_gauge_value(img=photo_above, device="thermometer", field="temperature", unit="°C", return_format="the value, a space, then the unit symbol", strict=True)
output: 28 °C
